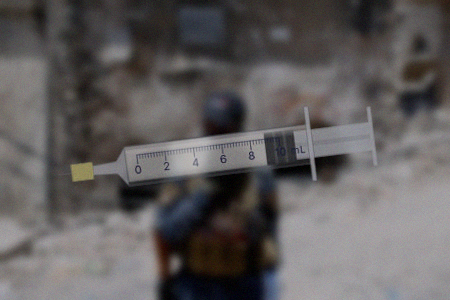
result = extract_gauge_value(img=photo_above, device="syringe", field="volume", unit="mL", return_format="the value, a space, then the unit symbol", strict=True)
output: 9 mL
